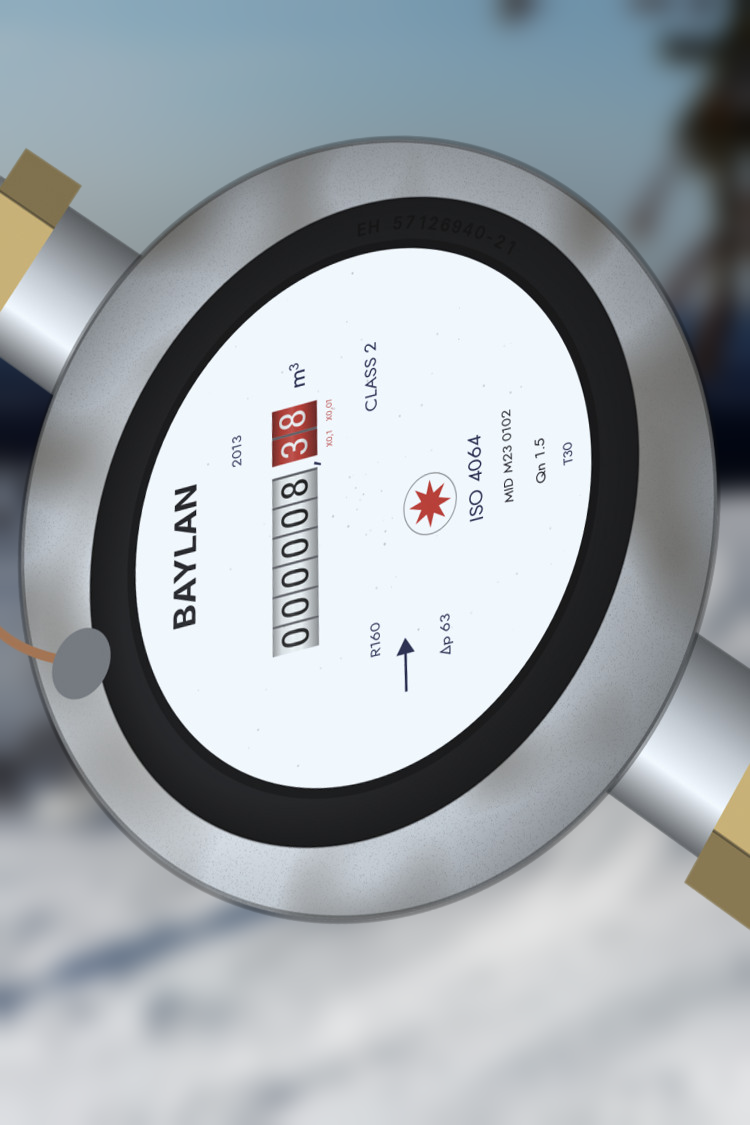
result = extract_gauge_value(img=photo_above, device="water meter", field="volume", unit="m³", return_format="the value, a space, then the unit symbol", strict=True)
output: 8.38 m³
